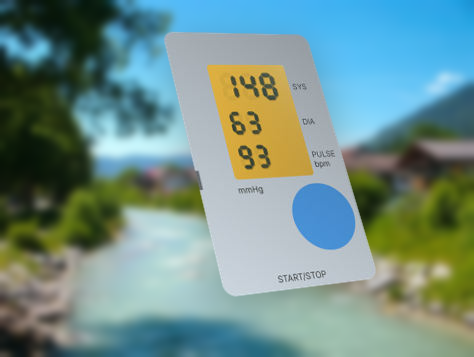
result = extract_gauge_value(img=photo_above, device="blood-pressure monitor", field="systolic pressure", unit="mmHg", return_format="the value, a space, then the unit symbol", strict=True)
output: 148 mmHg
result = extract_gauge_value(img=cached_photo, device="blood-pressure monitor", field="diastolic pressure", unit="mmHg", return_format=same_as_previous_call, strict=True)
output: 63 mmHg
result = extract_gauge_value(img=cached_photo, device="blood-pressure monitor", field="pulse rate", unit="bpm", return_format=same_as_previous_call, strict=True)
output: 93 bpm
